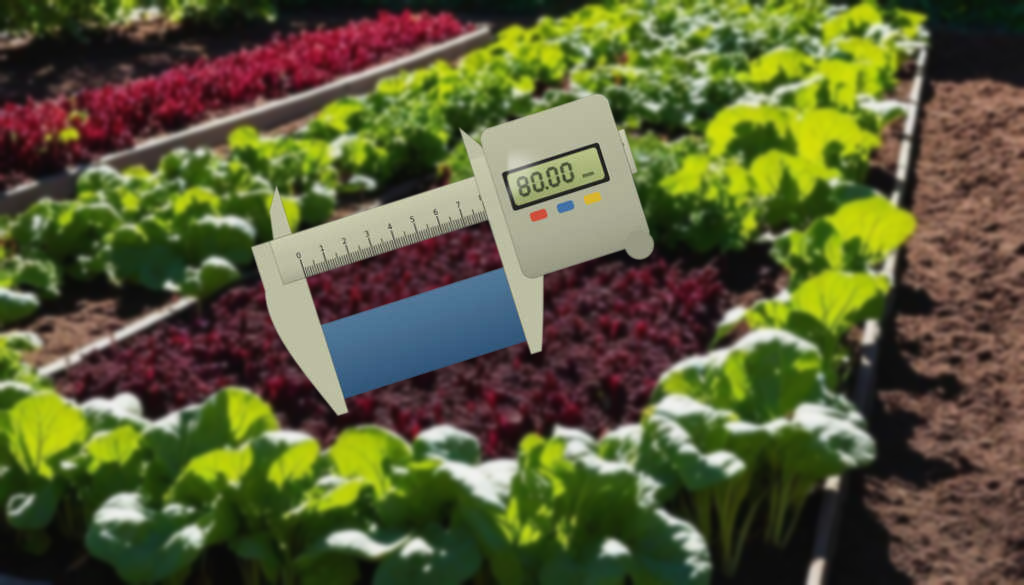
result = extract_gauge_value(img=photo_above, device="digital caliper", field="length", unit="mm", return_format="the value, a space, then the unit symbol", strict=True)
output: 80.00 mm
